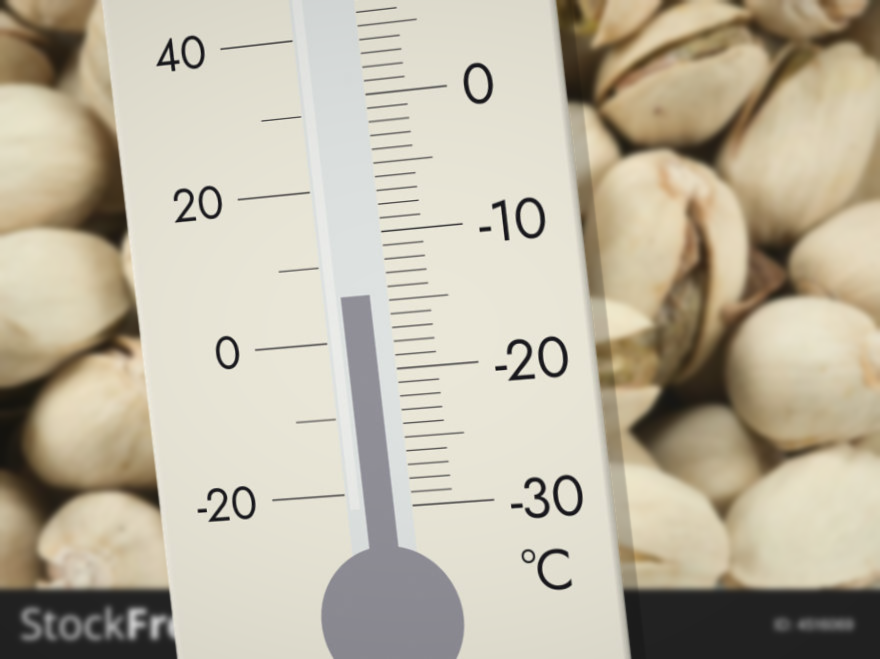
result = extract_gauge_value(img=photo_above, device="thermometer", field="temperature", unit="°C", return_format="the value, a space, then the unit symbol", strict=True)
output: -14.5 °C
